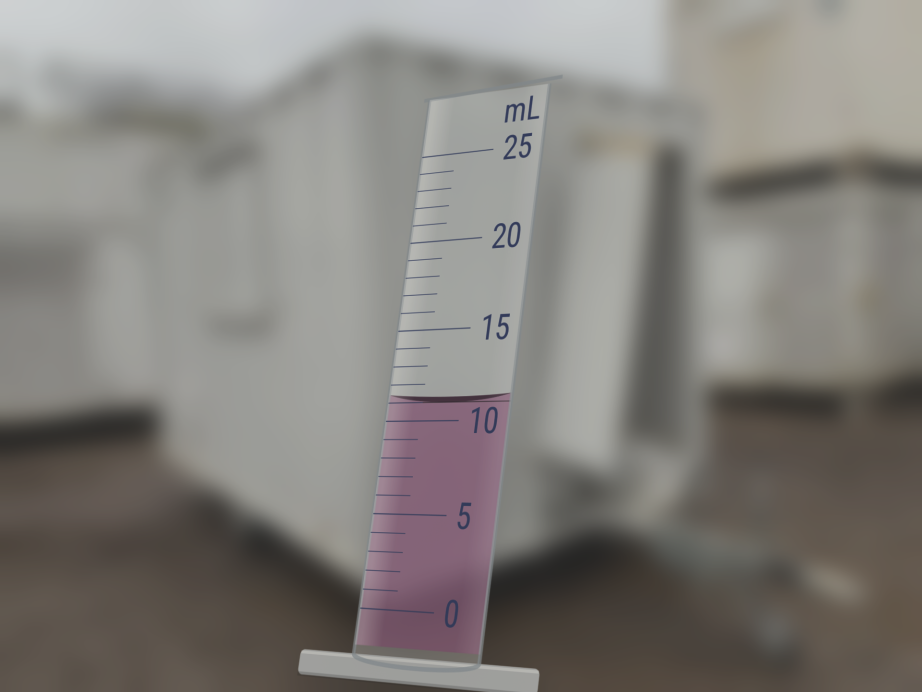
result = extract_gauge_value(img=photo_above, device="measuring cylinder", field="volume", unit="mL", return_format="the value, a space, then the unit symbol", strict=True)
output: 11 mL
